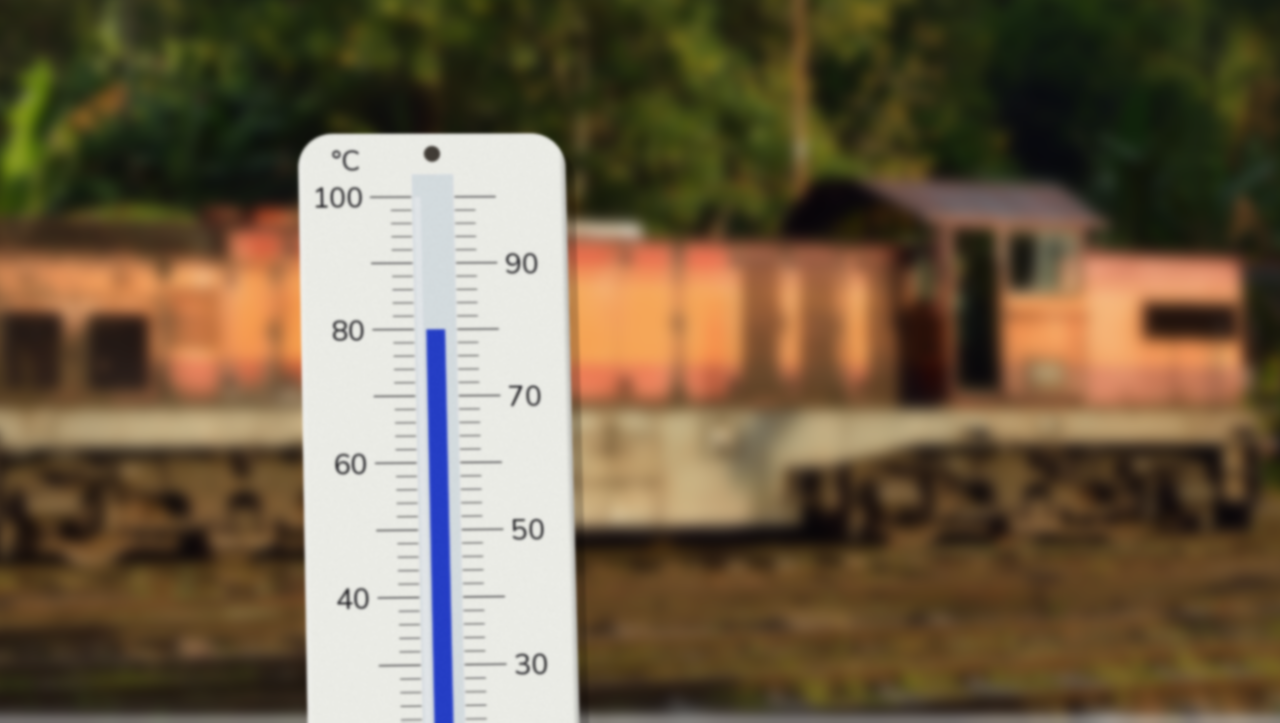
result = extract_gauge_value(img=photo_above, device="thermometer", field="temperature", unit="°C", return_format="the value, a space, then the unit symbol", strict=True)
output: 80 °C
